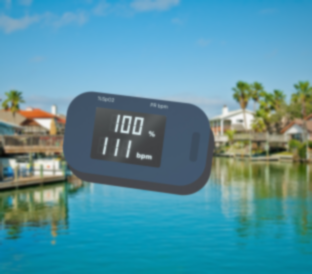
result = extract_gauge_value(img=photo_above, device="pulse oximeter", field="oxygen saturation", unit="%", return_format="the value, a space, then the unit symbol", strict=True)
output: 100 %
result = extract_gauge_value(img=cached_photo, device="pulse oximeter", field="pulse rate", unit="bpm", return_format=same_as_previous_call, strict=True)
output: 111 bpm
